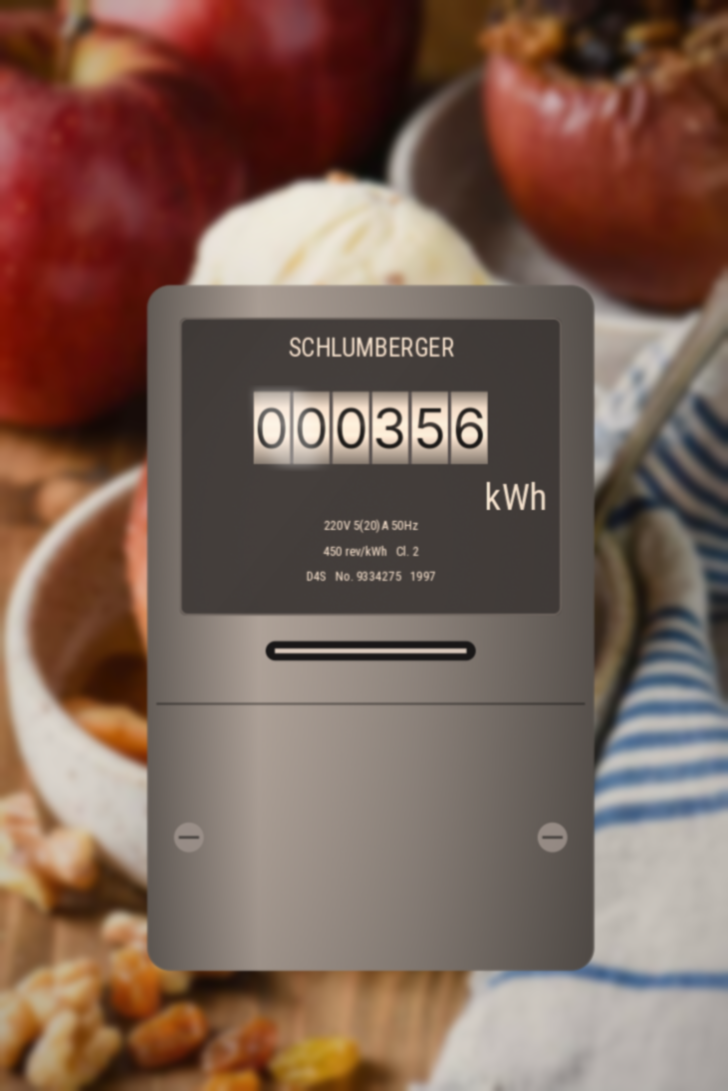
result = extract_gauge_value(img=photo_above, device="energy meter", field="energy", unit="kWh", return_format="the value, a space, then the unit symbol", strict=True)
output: 356 kWh
